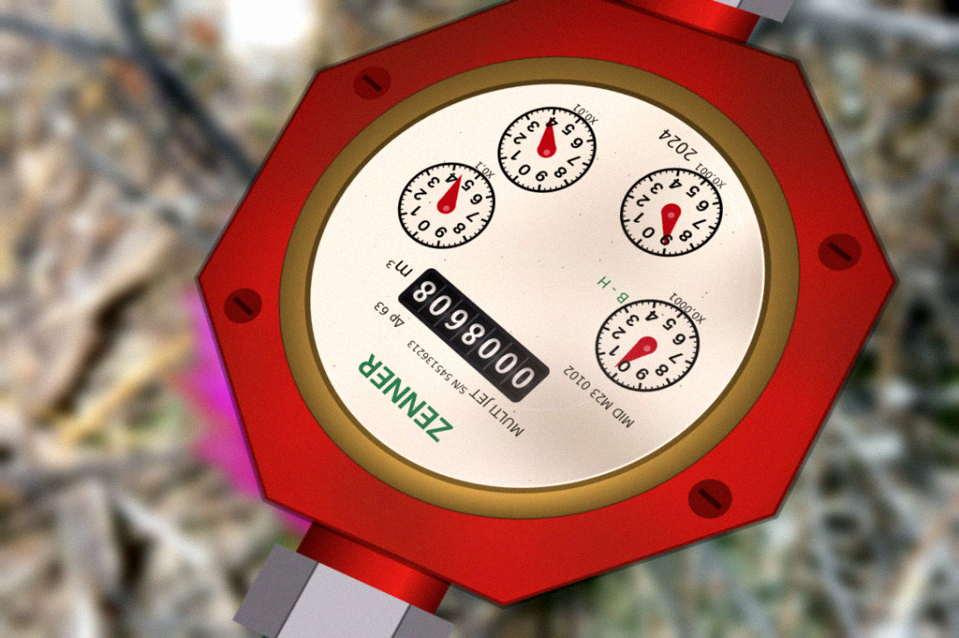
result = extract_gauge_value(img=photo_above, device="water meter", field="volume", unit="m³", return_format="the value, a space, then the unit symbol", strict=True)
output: 8608.4390 m³
